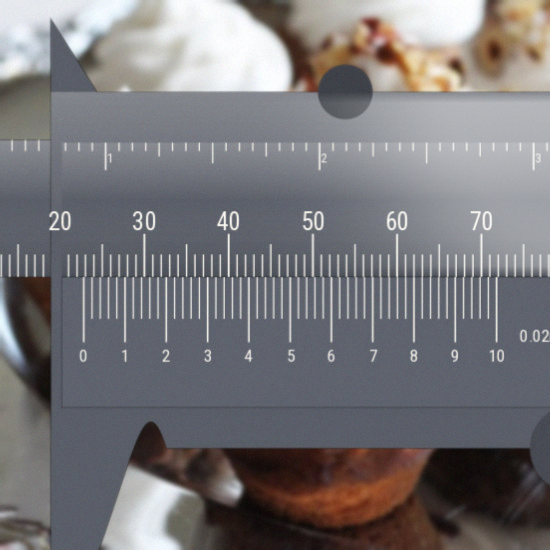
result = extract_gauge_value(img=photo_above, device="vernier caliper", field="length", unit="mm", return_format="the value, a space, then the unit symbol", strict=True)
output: 22.8 mm
